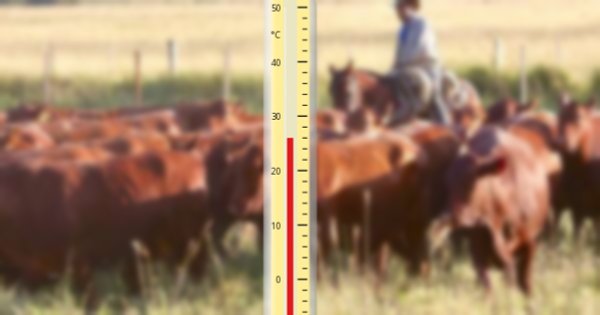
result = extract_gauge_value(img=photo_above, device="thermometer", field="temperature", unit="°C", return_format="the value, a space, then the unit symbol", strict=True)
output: 26 °C
